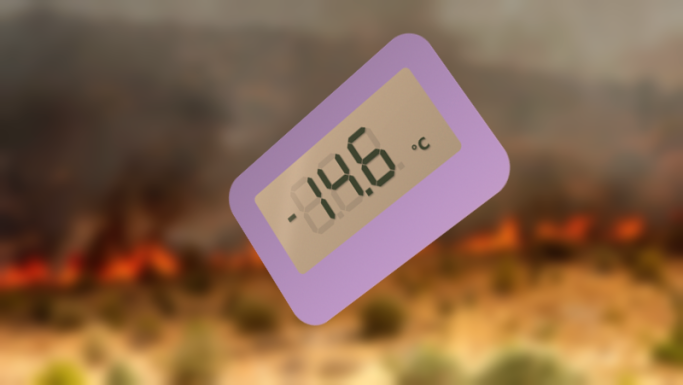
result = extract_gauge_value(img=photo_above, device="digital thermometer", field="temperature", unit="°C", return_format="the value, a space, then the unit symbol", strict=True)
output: -14.6 °C
